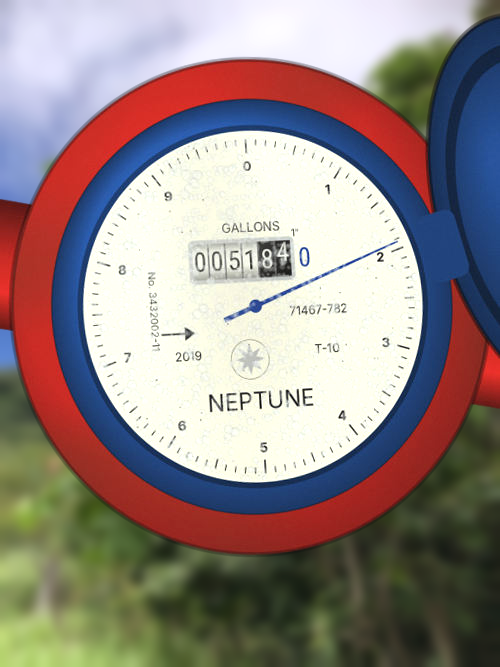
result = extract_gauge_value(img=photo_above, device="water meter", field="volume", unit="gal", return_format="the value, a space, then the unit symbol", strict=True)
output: 51841.9 gal
